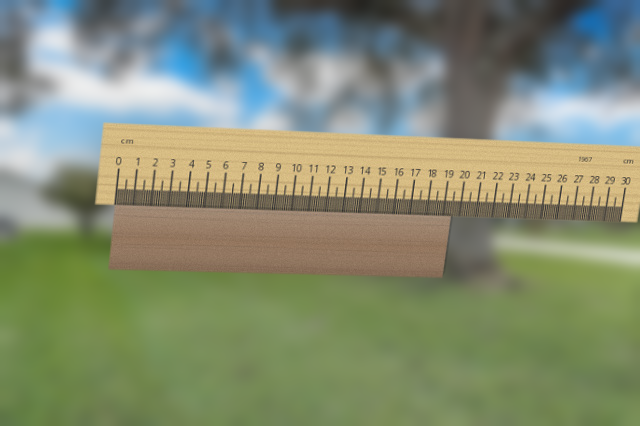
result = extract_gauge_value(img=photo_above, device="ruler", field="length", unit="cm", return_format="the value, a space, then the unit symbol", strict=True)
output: 19.5 cm
